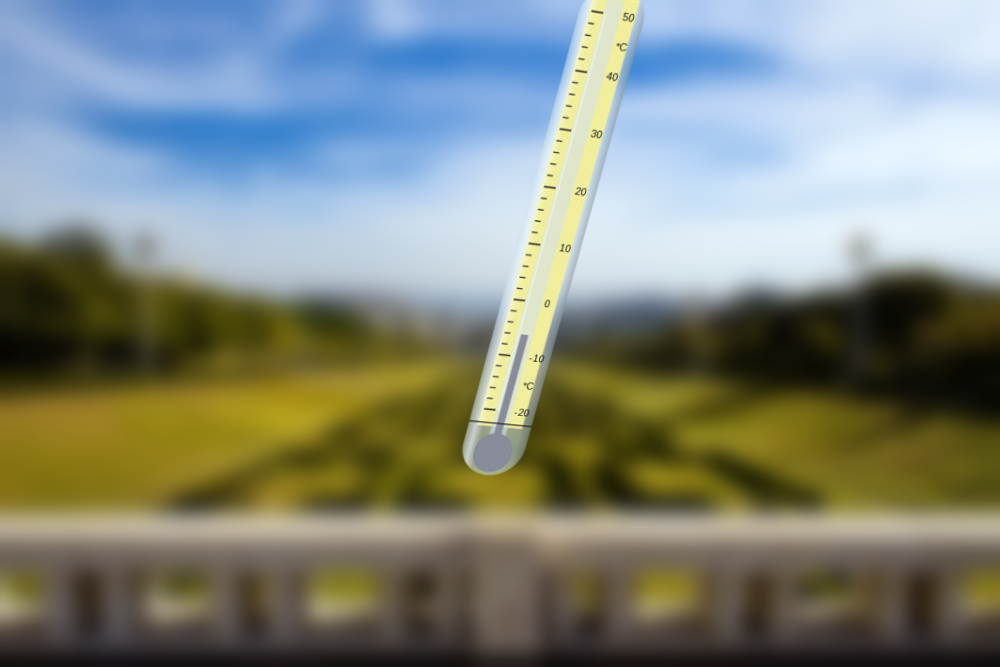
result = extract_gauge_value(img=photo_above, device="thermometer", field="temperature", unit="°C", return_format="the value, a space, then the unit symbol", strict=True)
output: -6 °C
